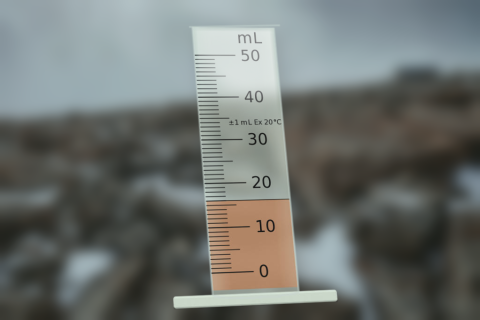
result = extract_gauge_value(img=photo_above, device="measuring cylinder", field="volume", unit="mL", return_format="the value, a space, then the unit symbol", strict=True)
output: 16 mL
